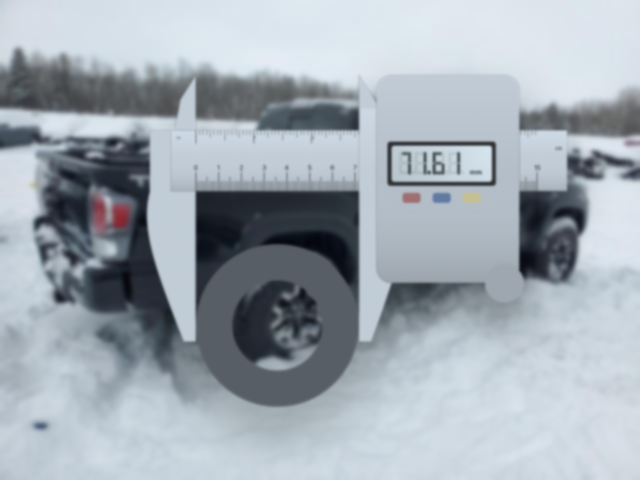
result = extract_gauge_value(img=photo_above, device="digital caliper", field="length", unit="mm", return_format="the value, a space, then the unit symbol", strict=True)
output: 71.61 mm
